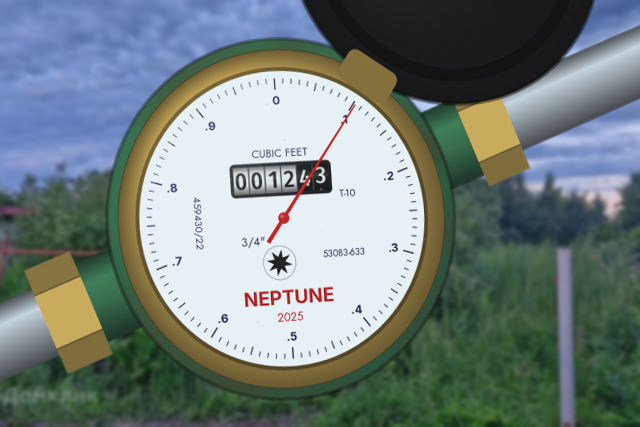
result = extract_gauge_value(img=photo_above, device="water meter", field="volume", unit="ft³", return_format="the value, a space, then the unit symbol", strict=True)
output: 1243.10 ft³
